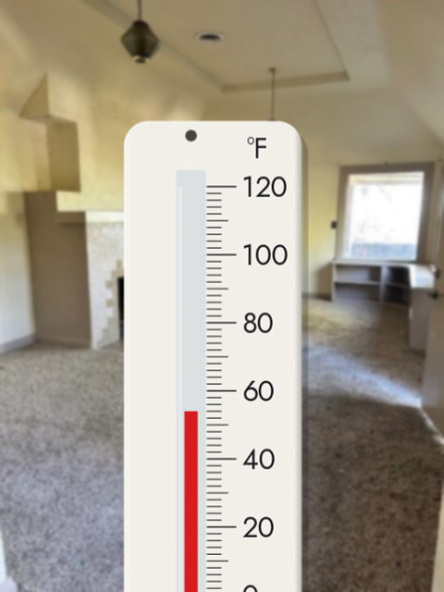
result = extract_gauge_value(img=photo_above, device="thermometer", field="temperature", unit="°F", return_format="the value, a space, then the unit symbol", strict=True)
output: 54 °F
